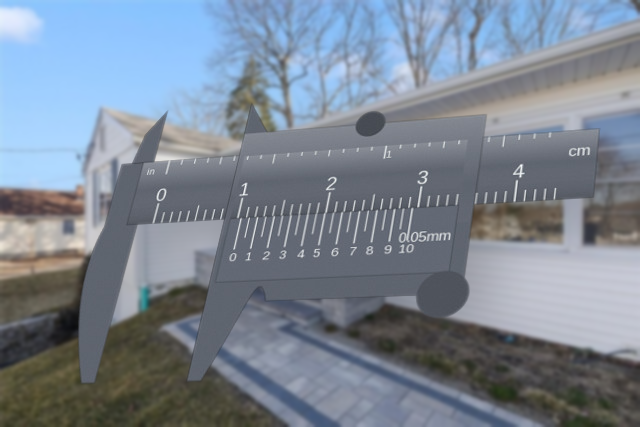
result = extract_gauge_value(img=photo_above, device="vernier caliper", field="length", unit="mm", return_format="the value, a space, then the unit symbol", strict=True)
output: 10.4 mm
